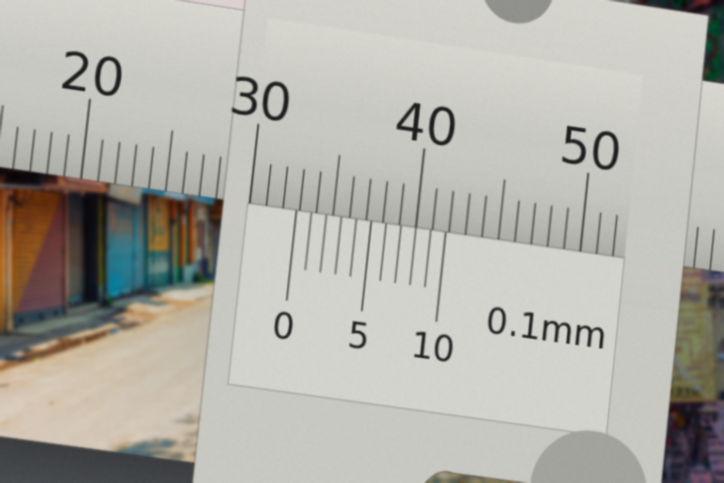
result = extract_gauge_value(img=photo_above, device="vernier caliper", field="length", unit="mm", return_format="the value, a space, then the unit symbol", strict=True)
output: 32.8 mm
